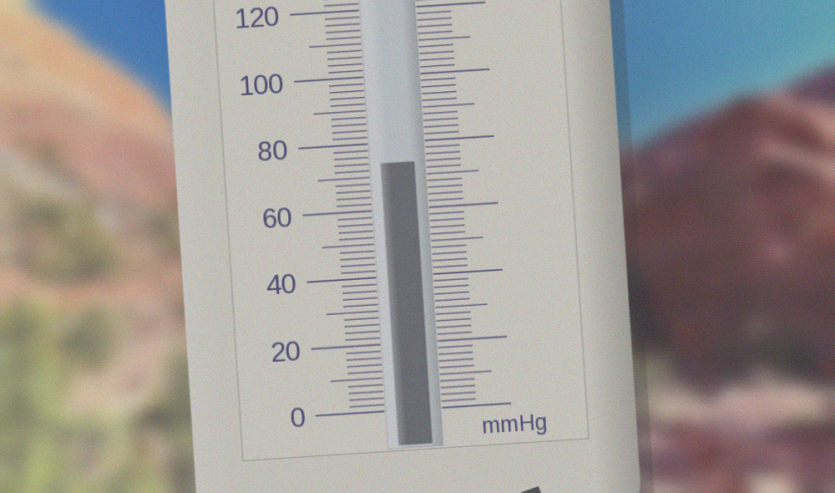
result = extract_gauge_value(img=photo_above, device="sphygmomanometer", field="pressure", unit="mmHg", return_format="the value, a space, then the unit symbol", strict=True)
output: 74 mmHg
